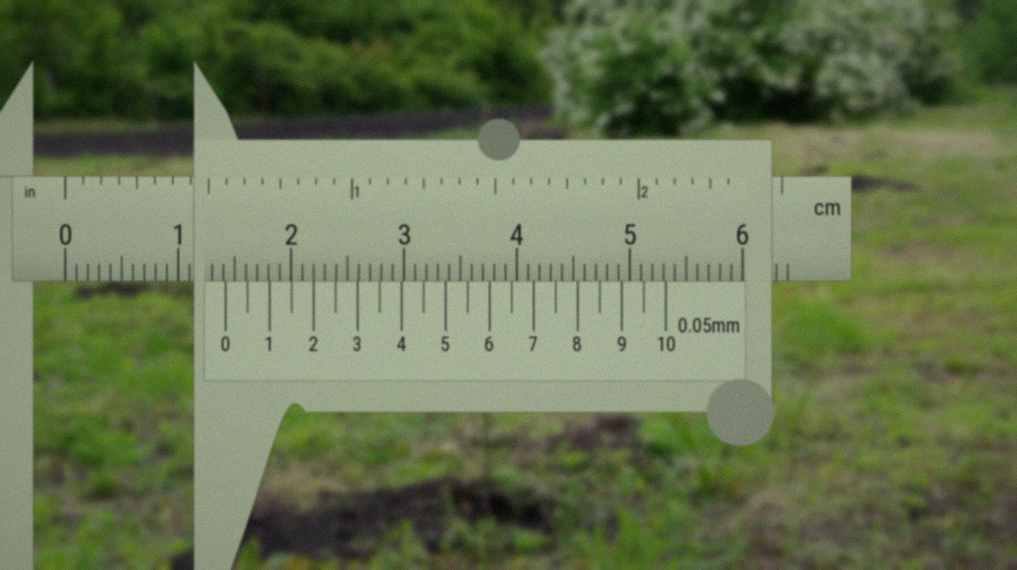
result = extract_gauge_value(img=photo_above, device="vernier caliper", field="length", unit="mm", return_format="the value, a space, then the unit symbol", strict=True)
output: 14.2 mm
